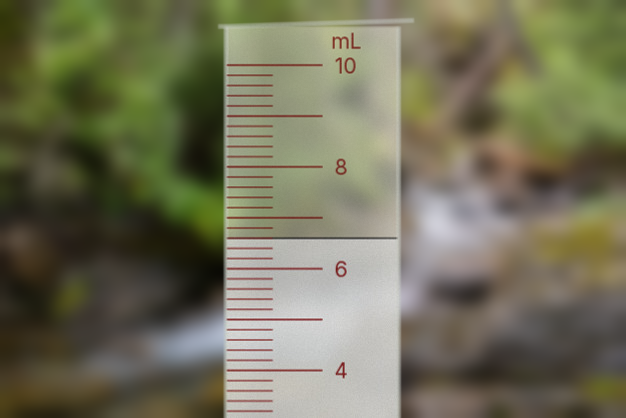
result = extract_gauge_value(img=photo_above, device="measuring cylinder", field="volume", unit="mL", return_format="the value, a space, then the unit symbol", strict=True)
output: 6.6 mL
